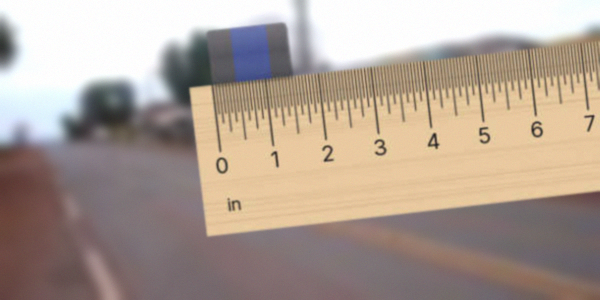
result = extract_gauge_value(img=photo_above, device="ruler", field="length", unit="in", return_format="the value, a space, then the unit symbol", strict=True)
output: 1.5 in
